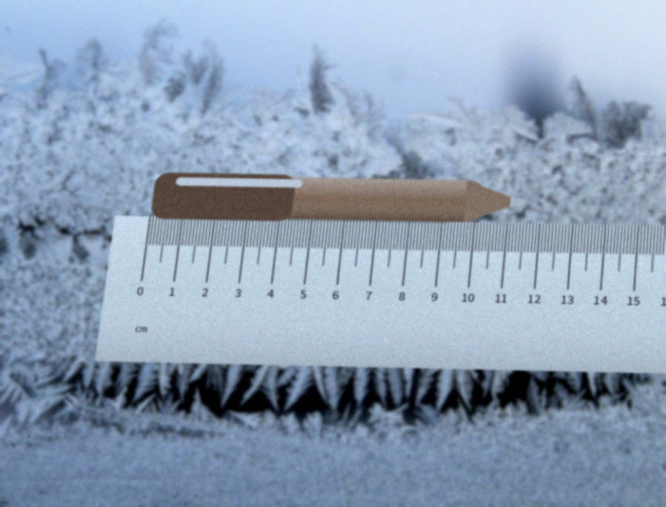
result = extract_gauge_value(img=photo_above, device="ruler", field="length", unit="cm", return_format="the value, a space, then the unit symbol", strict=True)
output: 11.5 cm
